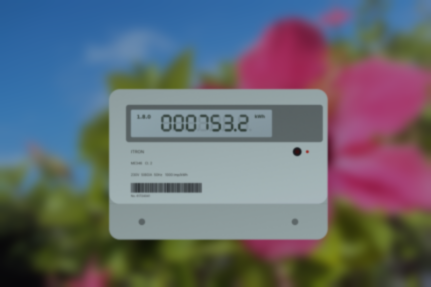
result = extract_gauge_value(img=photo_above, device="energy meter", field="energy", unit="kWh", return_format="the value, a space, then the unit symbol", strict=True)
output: 753.2 kWh
